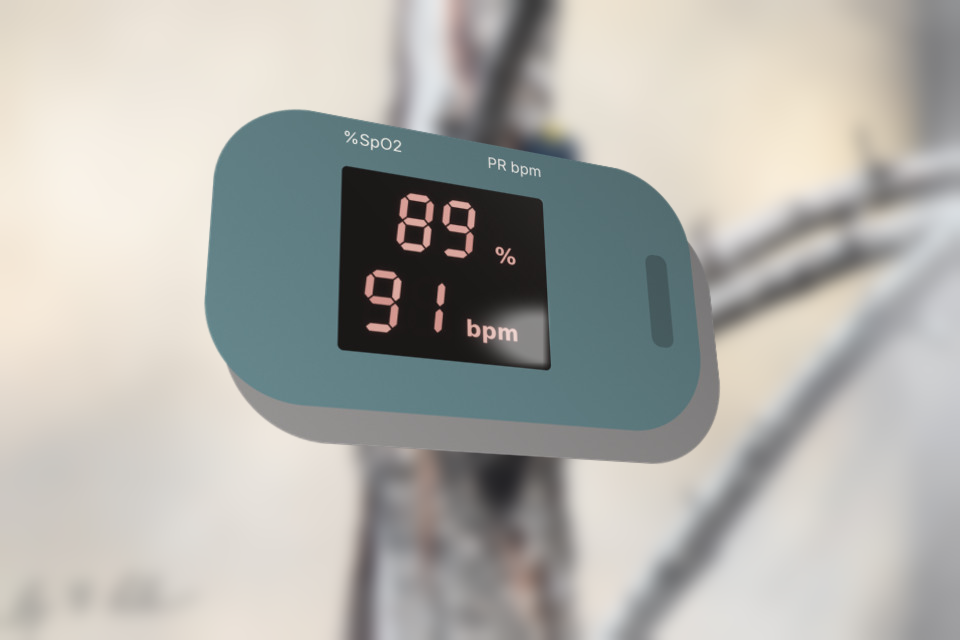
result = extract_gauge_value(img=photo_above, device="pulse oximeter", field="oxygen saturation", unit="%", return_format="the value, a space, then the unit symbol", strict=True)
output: 89 %
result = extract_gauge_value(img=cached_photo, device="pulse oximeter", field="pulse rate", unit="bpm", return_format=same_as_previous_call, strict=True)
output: 91 bpm
